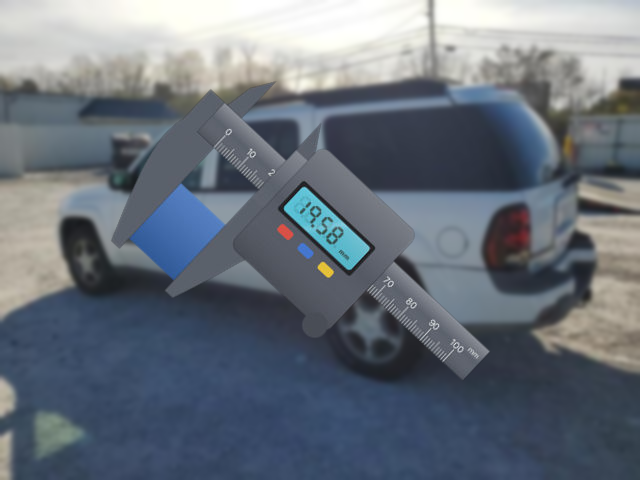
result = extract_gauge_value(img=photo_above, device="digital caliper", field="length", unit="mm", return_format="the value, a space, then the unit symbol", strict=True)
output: 19.58 mm
